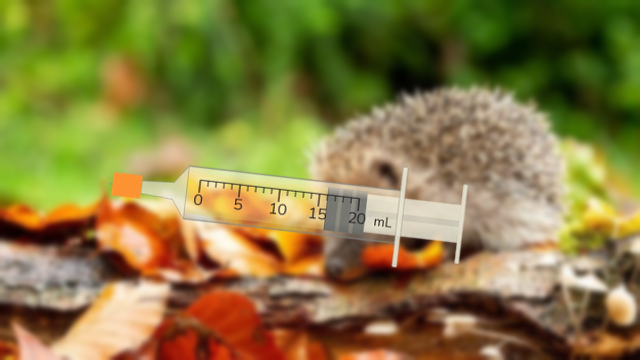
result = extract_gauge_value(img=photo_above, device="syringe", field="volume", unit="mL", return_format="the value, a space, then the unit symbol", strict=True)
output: 16 mL
